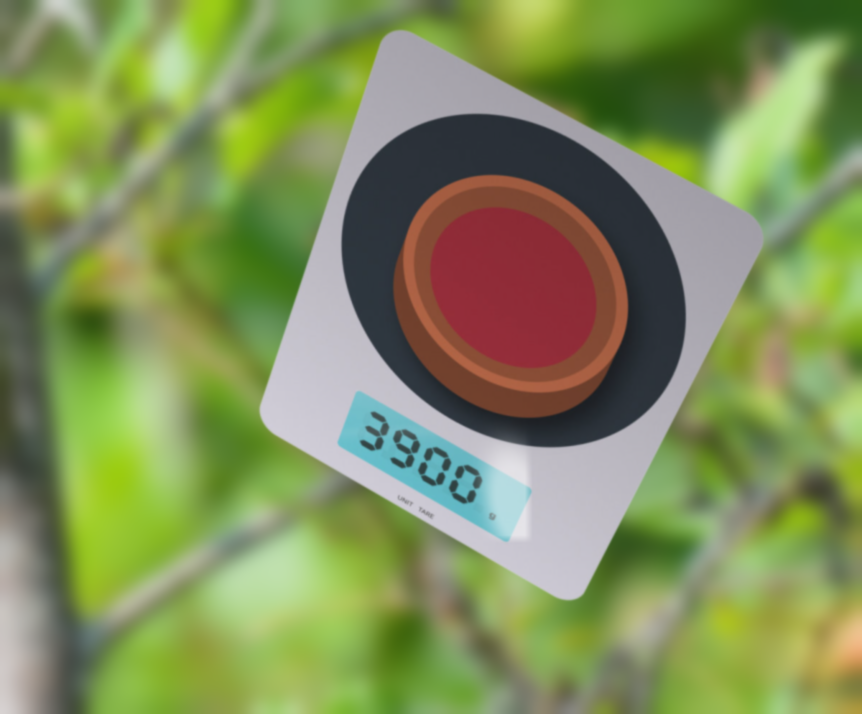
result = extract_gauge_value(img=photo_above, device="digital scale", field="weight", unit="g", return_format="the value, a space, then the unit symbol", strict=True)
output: 3900 g
